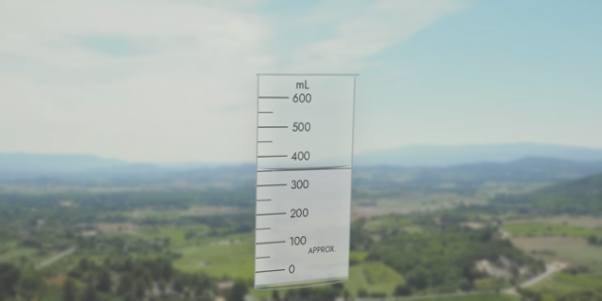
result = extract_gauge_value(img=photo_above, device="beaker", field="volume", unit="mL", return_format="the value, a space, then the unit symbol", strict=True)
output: 350 mL
